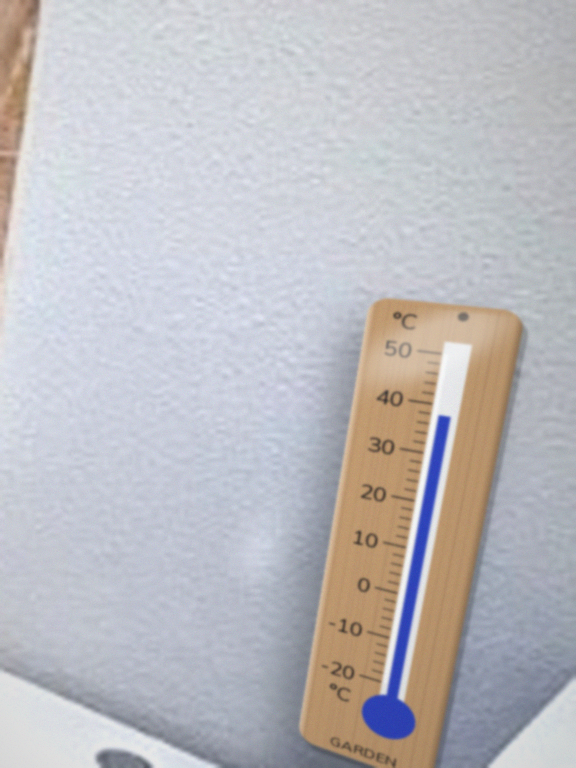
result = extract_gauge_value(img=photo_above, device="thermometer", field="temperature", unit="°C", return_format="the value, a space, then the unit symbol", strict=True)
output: 38 °C
